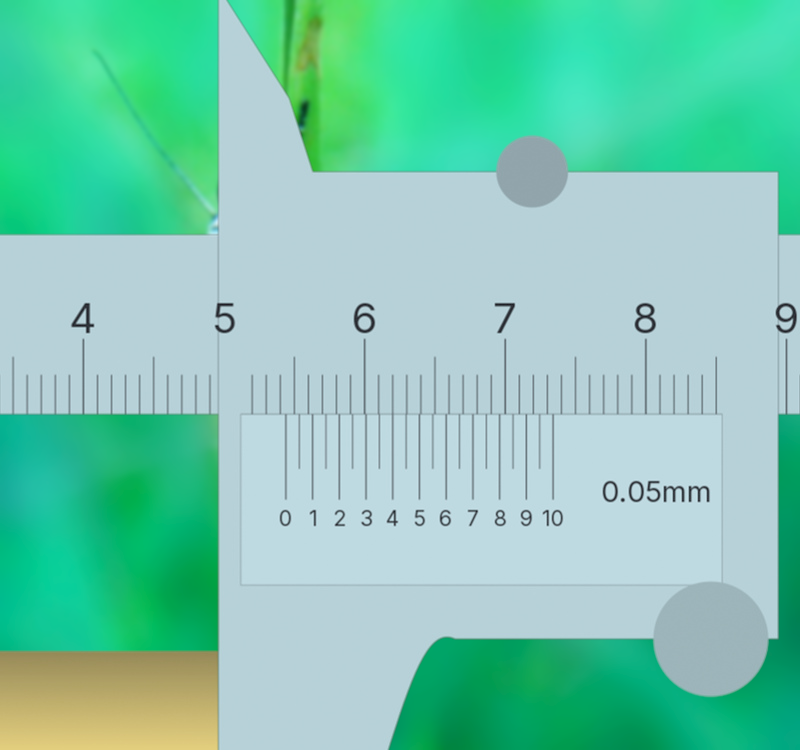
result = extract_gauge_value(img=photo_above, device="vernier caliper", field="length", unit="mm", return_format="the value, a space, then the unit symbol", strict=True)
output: 54.4 mm
